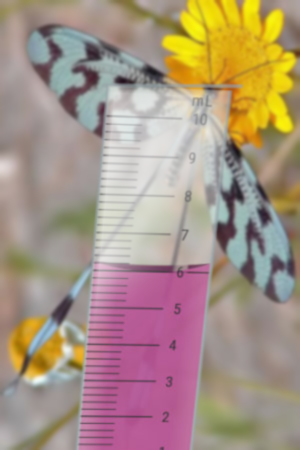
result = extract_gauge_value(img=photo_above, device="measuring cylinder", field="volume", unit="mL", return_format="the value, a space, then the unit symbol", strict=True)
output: 6 mL
